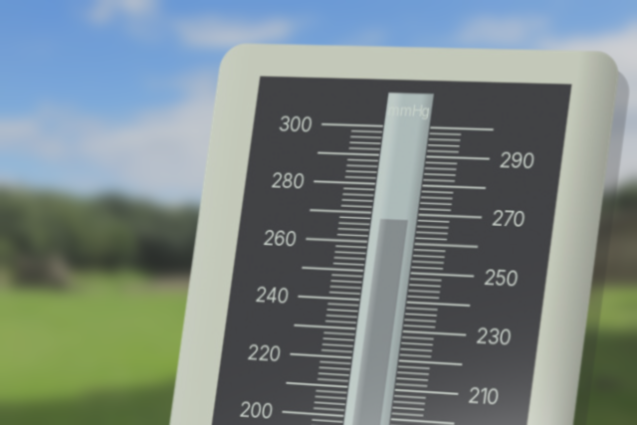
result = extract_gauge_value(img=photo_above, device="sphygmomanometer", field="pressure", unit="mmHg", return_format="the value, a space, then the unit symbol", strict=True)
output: 268 mmHg
